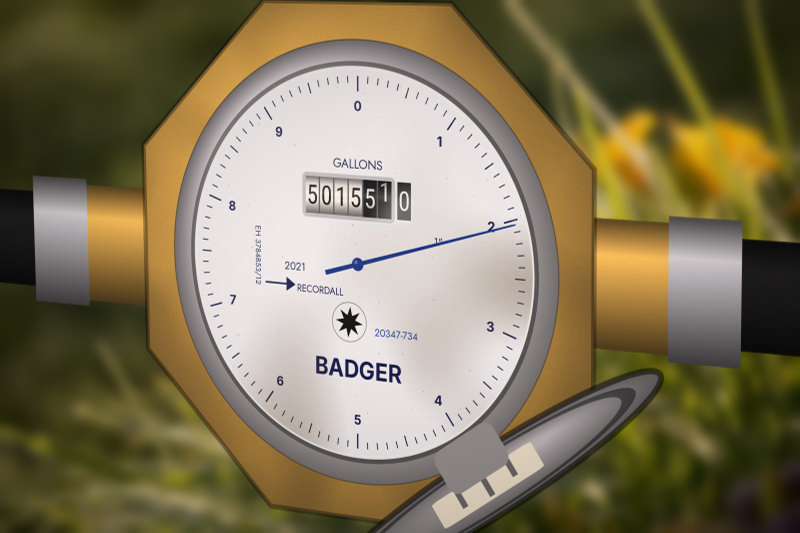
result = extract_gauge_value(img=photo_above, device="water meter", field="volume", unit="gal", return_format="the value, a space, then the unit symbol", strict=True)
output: 5015512.0 gal
